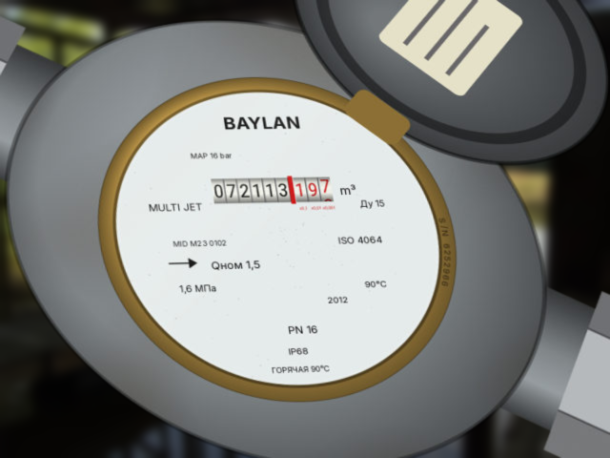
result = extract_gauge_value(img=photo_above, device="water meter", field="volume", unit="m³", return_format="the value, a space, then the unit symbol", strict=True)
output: 72113.197 m³
